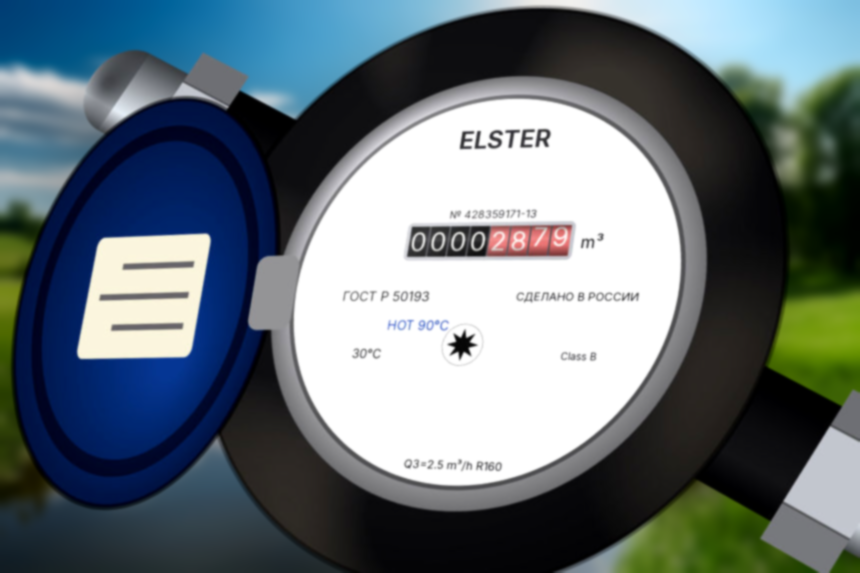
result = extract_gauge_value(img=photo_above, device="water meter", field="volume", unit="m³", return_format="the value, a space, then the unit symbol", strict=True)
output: 0.2879 m³
